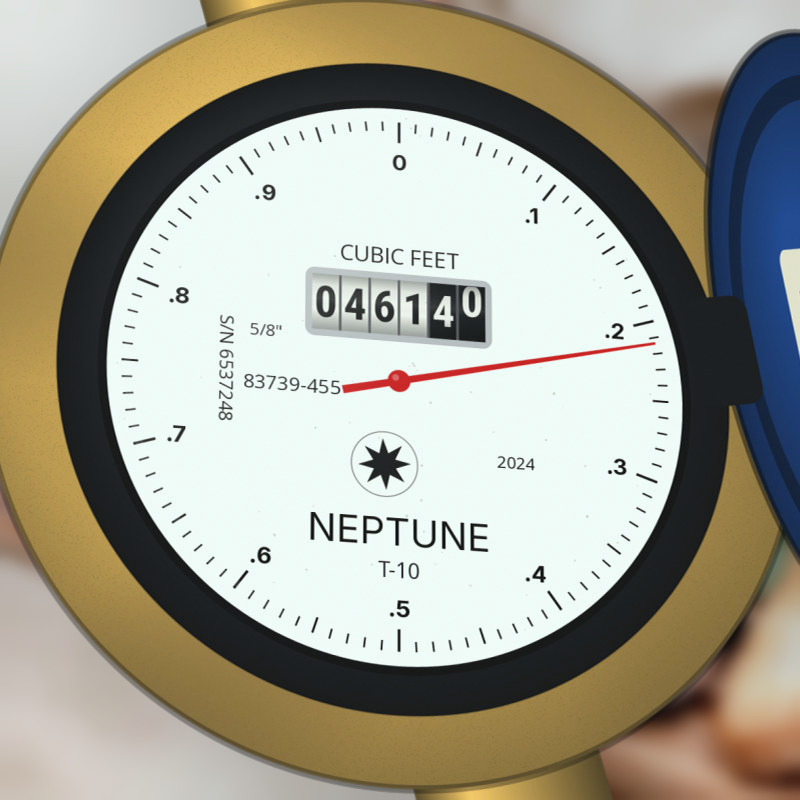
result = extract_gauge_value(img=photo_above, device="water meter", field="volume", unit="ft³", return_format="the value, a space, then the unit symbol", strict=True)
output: 46140.21 ft³
